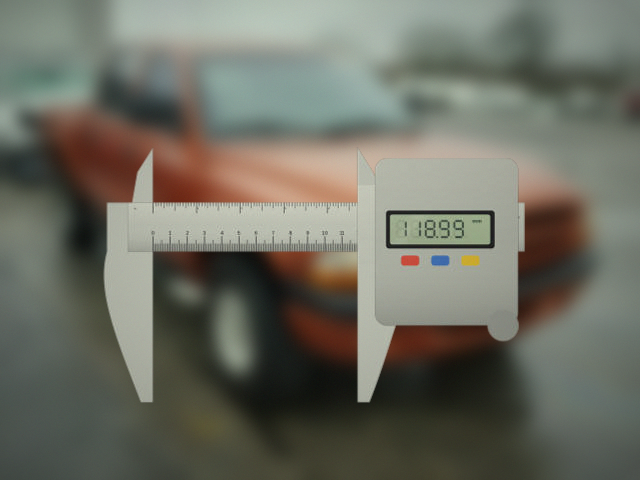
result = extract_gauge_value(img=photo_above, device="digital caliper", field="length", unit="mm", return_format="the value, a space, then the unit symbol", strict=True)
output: 118.99 mm
